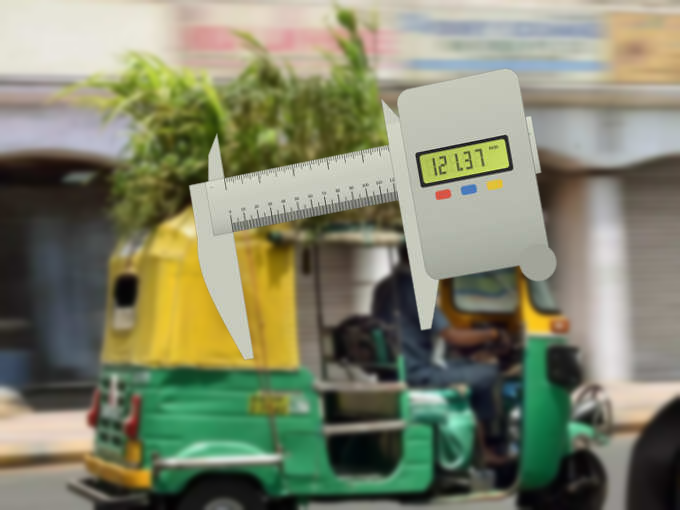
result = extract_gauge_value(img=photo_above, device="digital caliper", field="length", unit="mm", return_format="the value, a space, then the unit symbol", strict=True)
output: 121.37 mm
